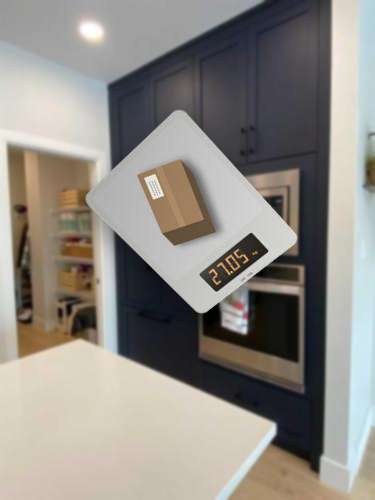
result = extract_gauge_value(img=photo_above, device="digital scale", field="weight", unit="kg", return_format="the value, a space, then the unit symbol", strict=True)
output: 27.05 kg
